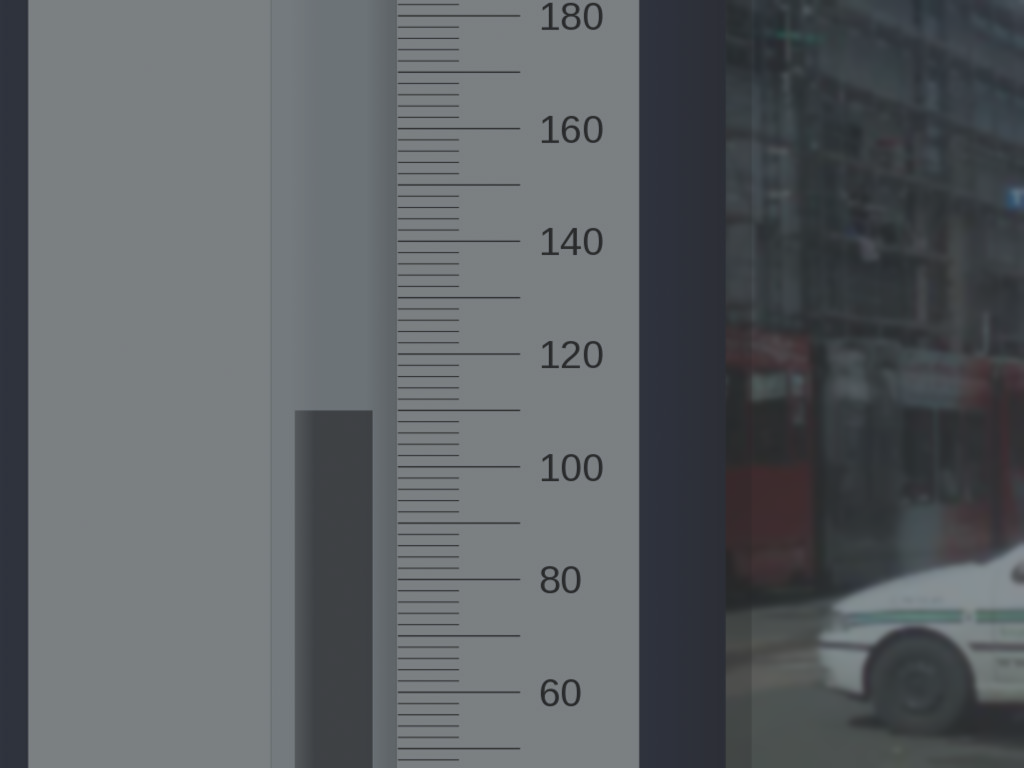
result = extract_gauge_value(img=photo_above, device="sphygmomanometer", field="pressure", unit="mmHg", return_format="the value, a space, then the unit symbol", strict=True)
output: 110 mmHg
